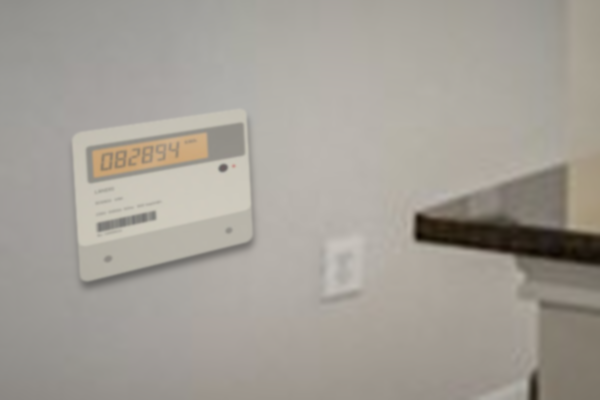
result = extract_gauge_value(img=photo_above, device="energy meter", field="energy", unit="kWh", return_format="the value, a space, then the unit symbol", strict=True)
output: 82894 kWh
